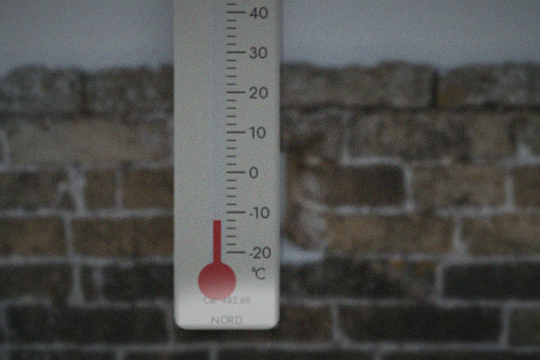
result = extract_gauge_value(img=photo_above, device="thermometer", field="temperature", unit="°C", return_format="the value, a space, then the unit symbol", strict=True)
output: -12 °C
